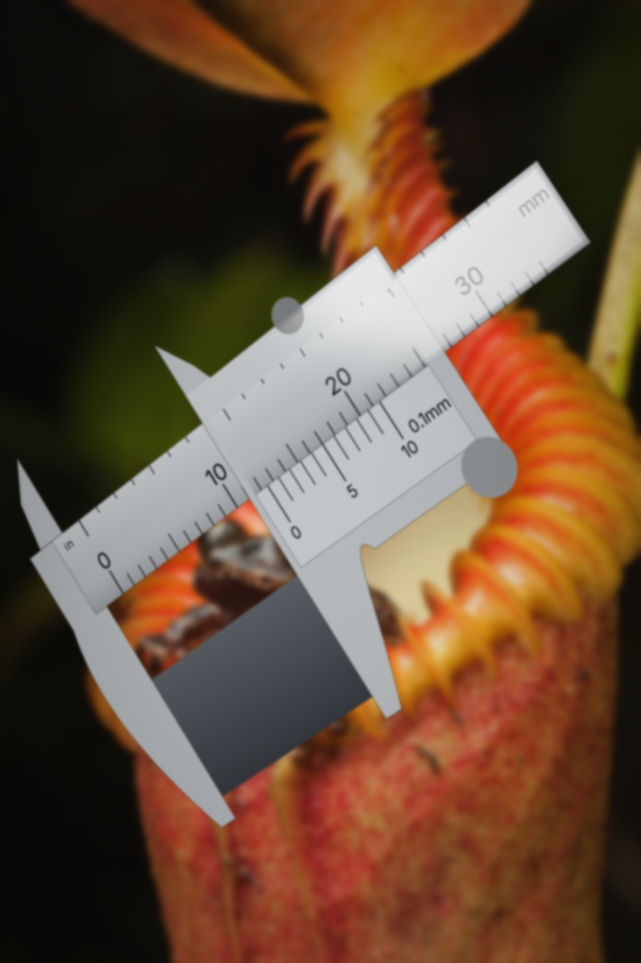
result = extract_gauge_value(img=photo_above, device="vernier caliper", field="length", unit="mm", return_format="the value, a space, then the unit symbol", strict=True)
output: 12.5 mm
